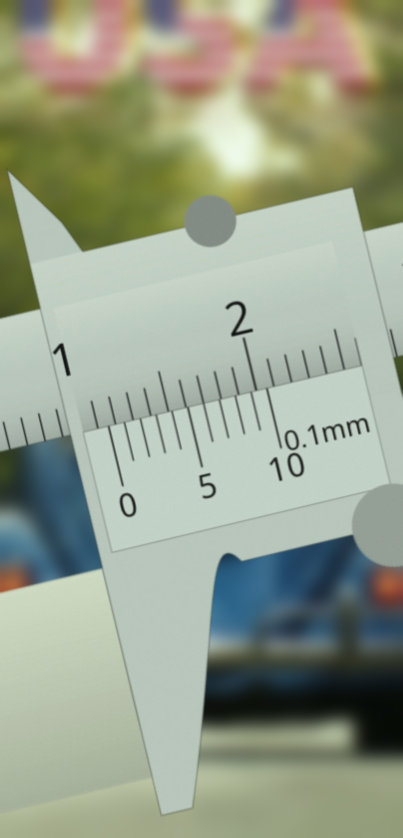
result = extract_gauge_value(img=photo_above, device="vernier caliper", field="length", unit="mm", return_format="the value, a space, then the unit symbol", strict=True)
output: 11.6 mm
